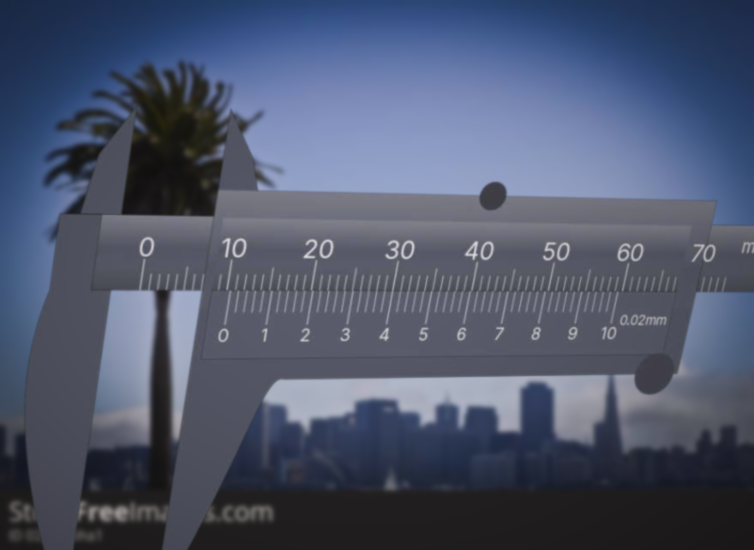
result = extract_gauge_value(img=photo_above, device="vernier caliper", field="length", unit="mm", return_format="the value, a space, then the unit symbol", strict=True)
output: 10.4 mm
